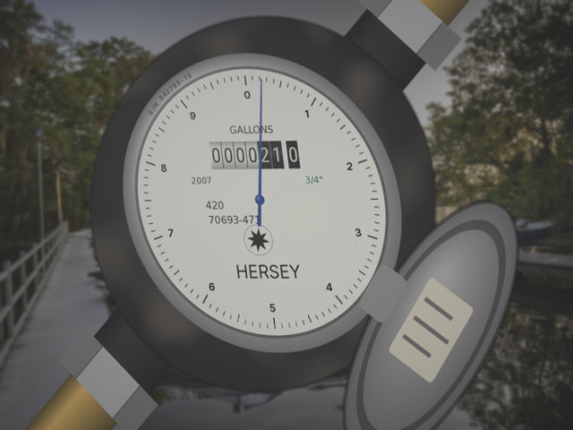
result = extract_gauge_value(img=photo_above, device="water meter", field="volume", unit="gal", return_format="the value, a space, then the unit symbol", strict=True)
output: 210.2 gal
